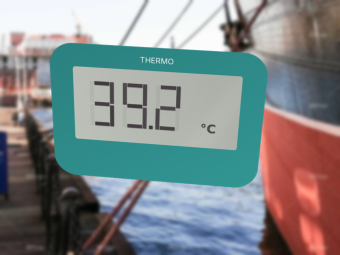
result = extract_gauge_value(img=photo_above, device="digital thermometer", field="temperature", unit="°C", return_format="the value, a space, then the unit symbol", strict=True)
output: 39.2 °C
